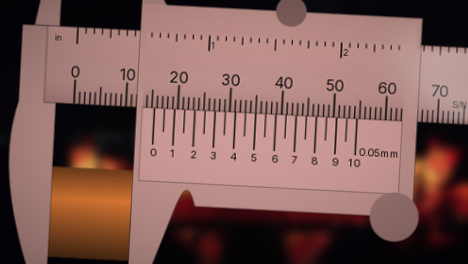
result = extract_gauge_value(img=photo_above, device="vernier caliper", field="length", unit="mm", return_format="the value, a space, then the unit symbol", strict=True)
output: 15.5 mm
